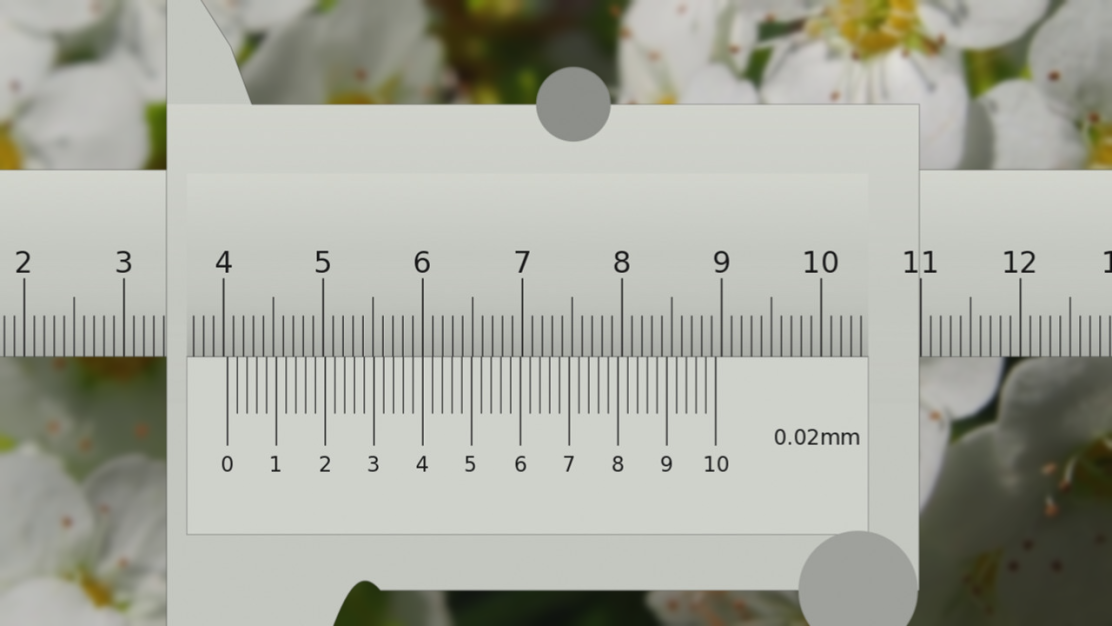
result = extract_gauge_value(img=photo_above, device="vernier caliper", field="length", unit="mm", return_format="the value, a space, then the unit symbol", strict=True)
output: 40.4 mm
